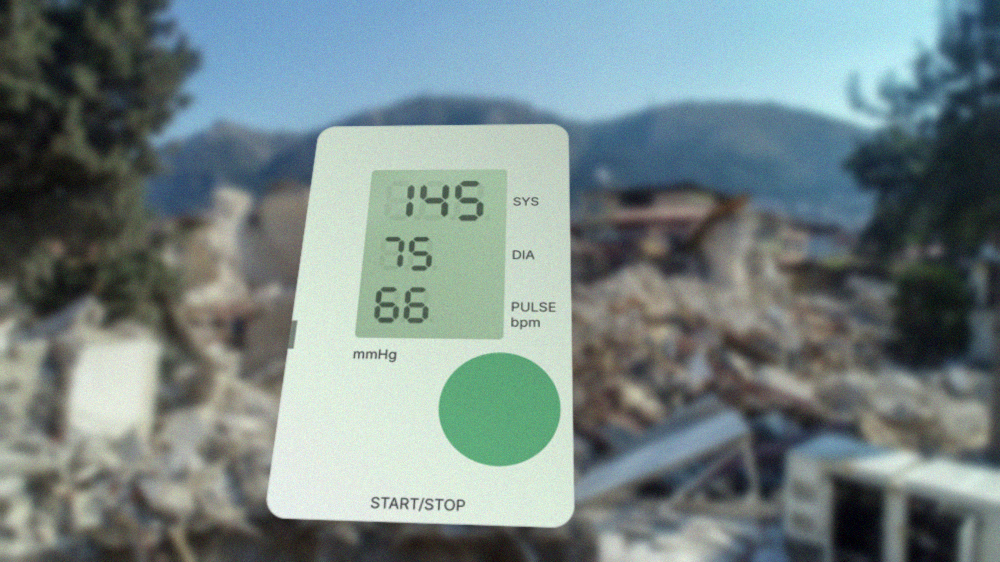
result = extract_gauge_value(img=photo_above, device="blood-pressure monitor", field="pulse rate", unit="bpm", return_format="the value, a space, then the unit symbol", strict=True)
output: 66 bpm
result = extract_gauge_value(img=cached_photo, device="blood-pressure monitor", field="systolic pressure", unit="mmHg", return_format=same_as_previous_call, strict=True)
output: 145 mmHg
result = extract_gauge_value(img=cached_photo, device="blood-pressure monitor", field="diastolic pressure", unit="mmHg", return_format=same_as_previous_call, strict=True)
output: 75 mmHg
